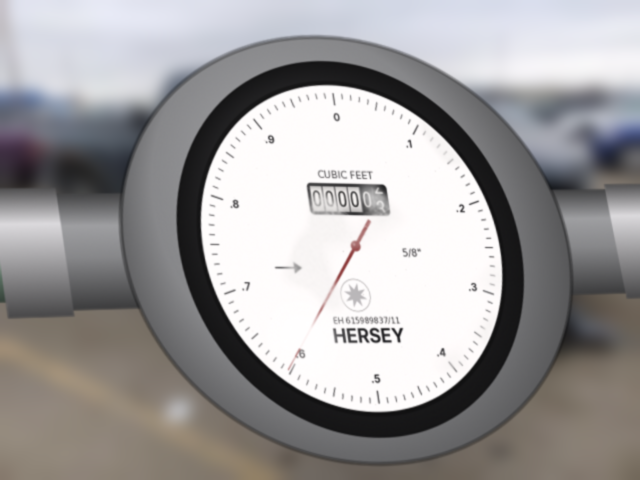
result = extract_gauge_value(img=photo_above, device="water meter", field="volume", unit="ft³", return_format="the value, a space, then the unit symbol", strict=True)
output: 2.60 ft³
